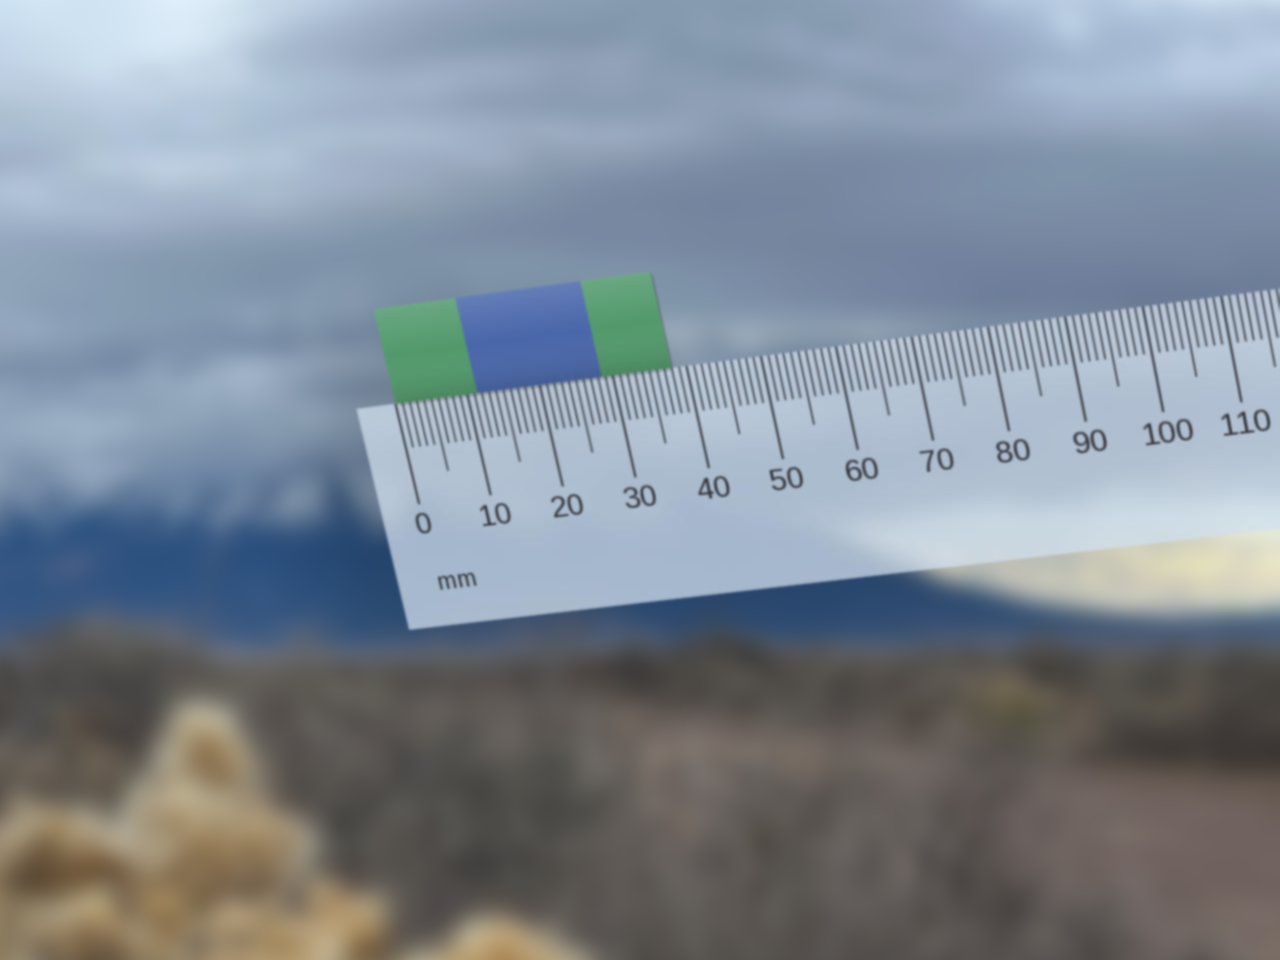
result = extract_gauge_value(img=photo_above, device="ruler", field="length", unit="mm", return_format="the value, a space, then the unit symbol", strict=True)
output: 38 mm
